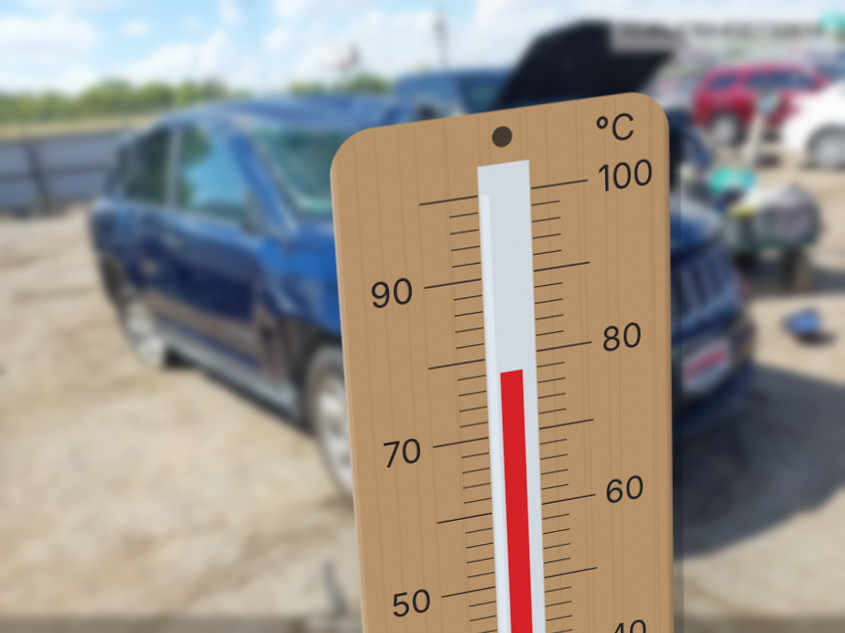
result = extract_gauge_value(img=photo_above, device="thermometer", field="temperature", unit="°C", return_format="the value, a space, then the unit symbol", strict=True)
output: 78 °C
